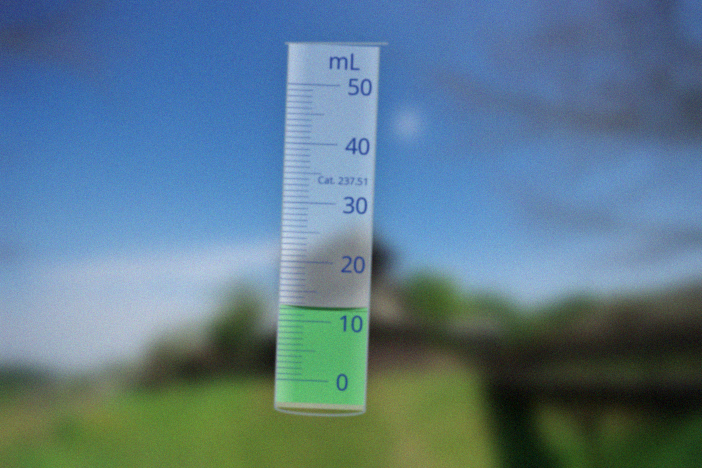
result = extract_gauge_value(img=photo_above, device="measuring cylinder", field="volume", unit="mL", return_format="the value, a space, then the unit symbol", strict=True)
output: 12 mL
